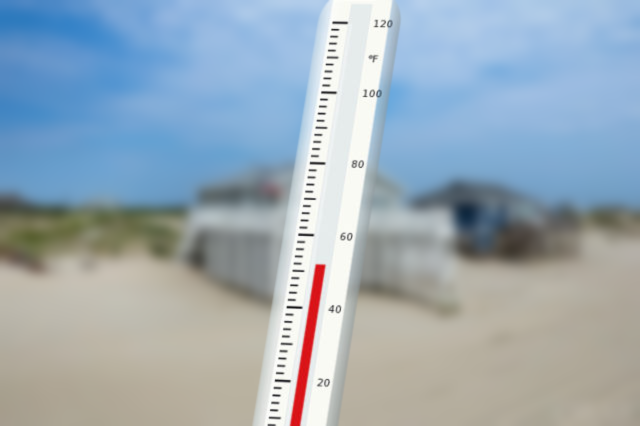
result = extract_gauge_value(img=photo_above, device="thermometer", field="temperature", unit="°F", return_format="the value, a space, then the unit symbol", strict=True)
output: 52 °F
